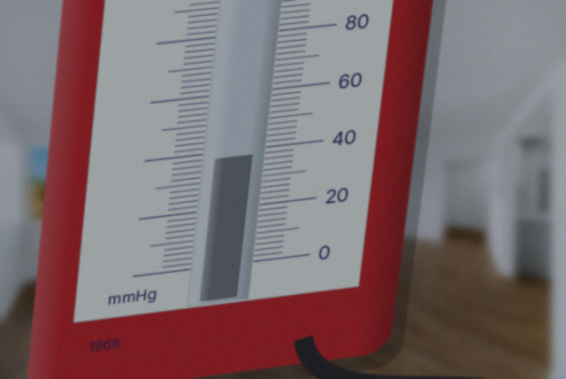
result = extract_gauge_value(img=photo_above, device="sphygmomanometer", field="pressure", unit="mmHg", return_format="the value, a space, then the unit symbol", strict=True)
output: 38 mmHg
